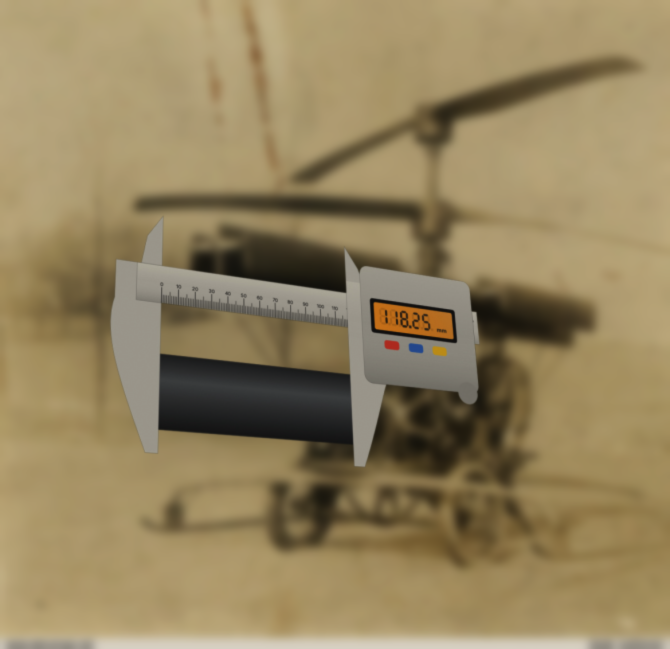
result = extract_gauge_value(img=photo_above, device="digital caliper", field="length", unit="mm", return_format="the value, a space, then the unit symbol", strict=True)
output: 118.25 mm
